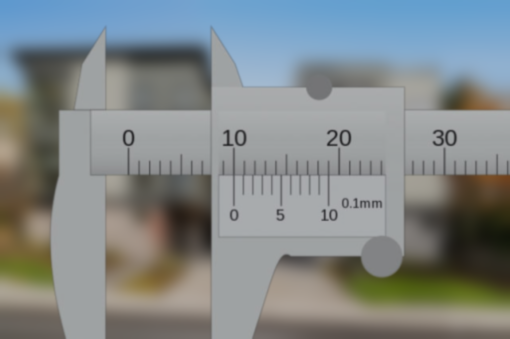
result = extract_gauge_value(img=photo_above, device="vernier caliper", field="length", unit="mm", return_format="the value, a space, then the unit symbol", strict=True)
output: 10.0 mm
